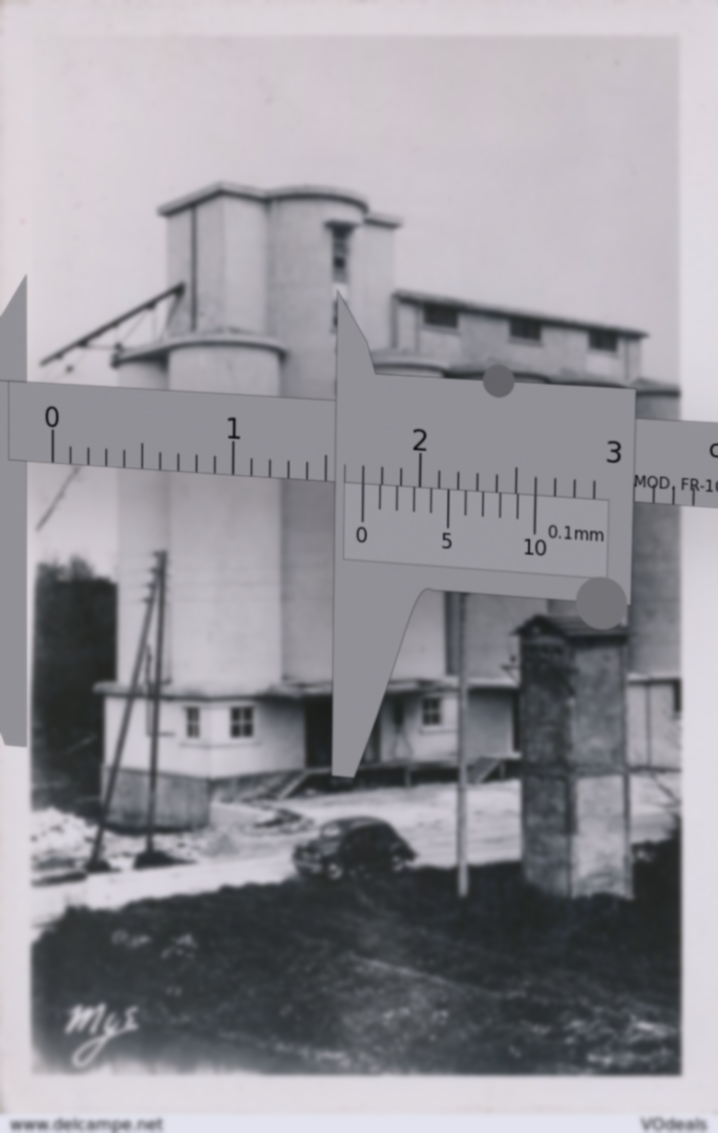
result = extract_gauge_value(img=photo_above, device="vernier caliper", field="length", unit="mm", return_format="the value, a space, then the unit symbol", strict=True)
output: 17.0 mm
